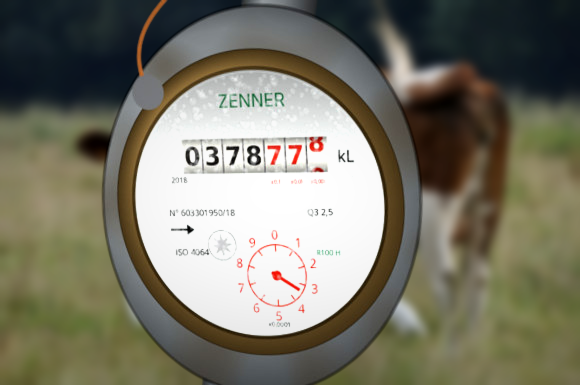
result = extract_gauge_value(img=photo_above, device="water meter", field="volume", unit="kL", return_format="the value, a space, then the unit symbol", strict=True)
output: 378.7783 kL
